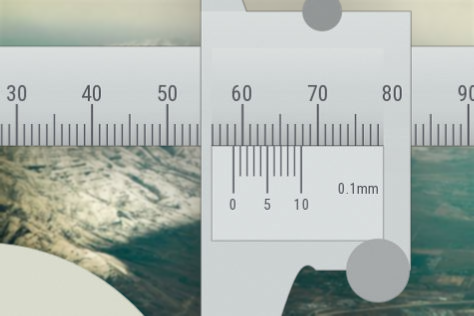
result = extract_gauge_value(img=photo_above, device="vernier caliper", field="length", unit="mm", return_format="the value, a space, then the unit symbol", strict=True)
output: 58.8 mm
